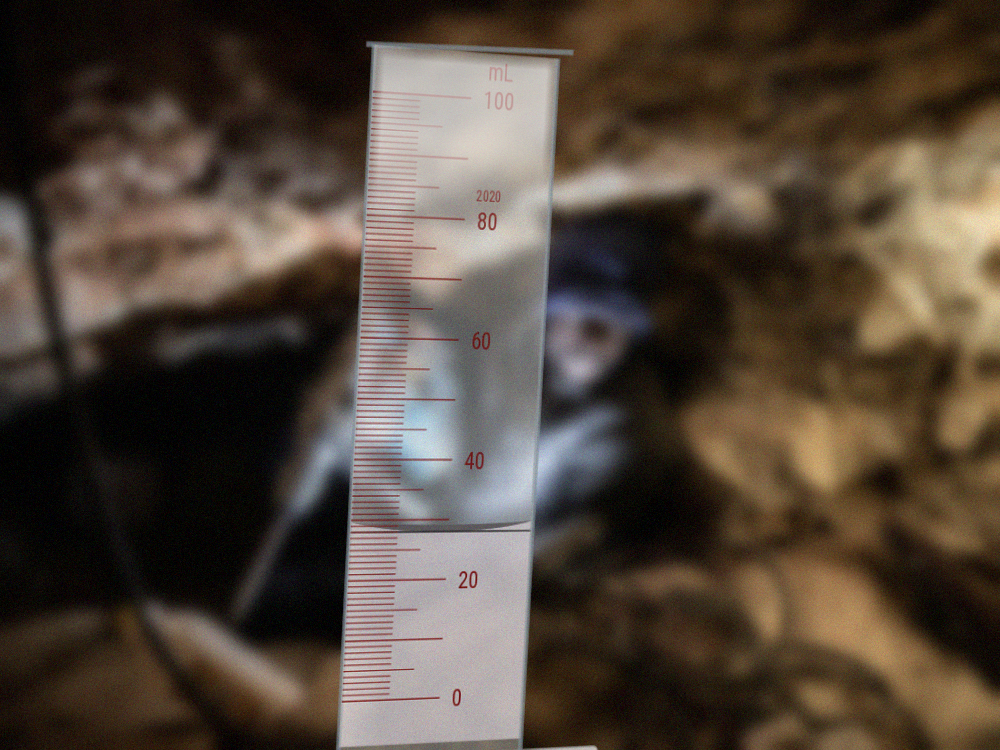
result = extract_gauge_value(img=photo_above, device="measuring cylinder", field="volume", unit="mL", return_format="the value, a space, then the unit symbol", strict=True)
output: 28 mL
